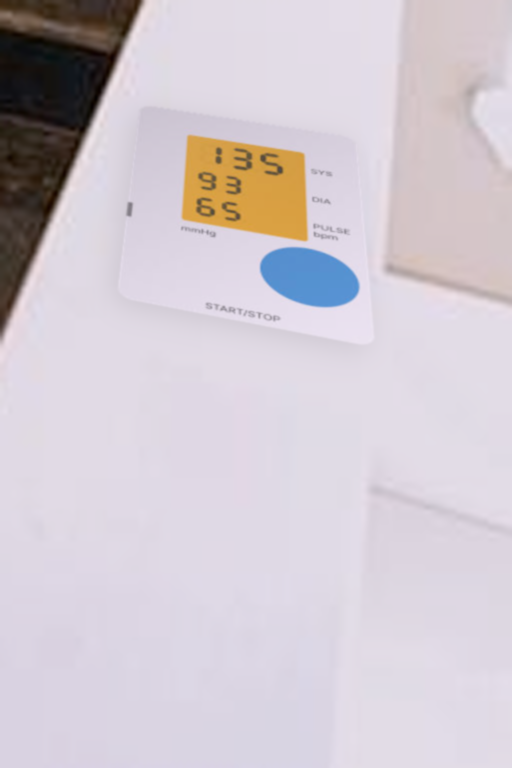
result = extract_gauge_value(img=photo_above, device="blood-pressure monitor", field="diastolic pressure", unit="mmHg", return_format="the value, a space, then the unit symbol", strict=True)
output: 93 mmHg
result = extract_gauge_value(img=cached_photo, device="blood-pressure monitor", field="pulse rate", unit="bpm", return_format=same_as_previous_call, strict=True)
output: 65 bpm
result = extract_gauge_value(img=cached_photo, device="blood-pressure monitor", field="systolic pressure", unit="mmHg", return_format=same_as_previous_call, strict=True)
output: 135 mmHg
